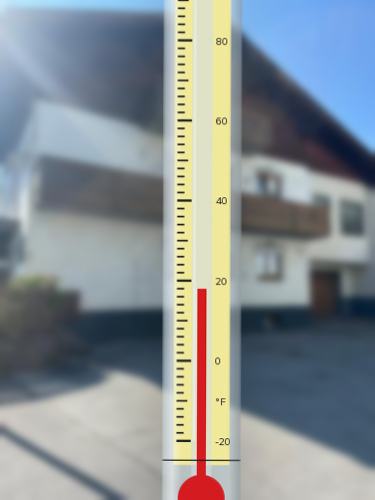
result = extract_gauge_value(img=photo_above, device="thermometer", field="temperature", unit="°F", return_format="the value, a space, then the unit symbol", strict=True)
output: 18 °F
